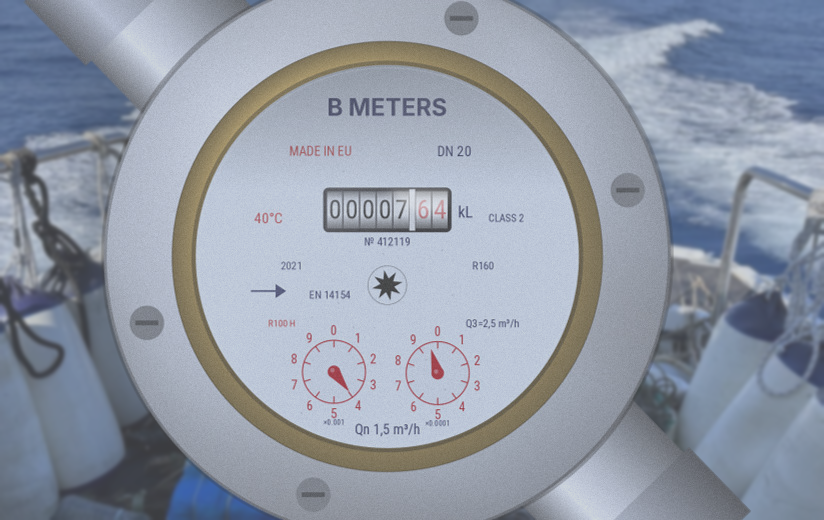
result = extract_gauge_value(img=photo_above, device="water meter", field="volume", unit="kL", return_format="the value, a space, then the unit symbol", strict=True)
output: 7.6439 kL
